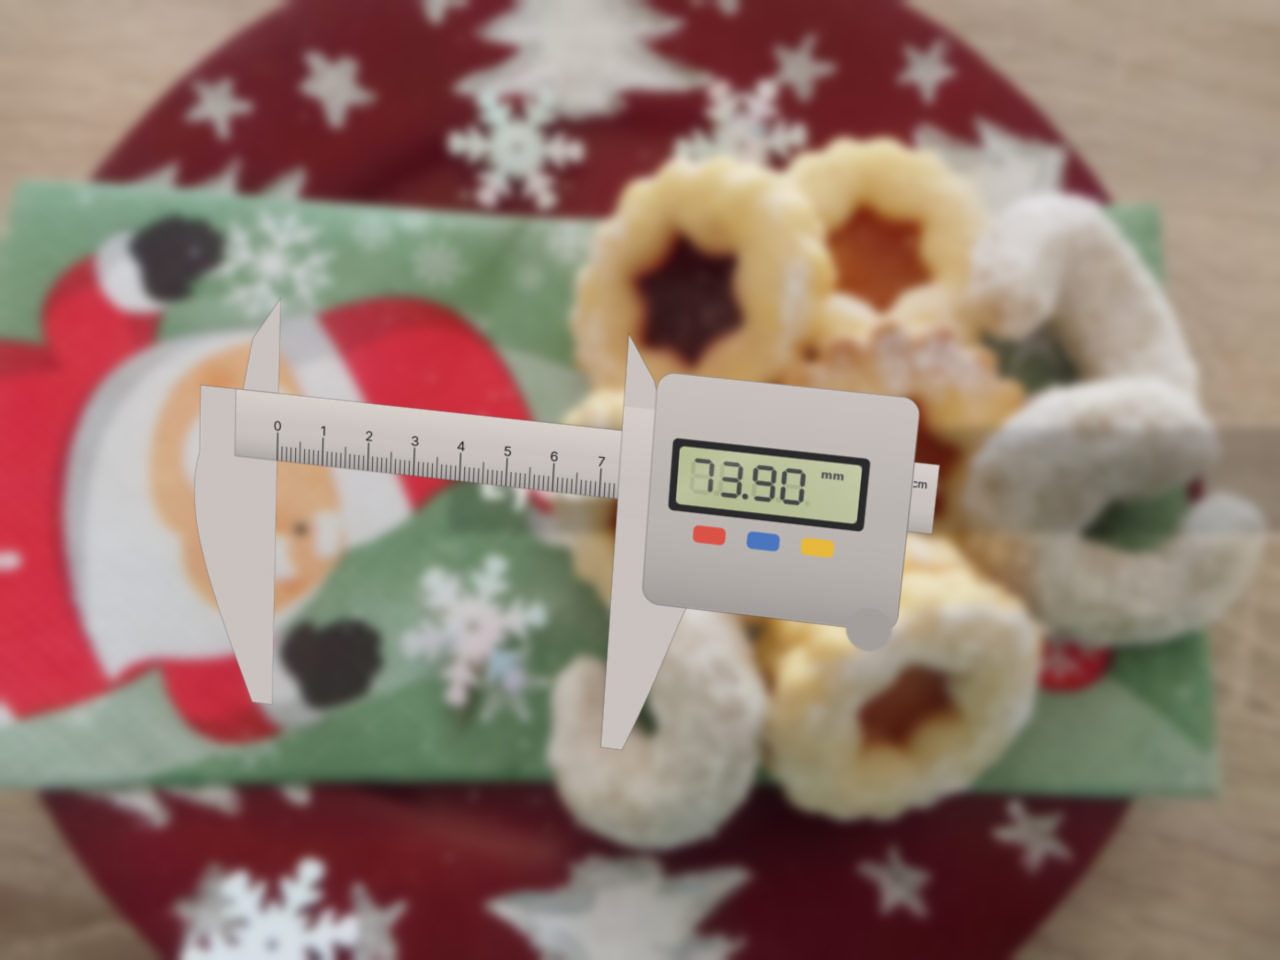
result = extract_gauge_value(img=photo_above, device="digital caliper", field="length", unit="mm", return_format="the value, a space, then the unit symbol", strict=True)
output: 73.90 mm
